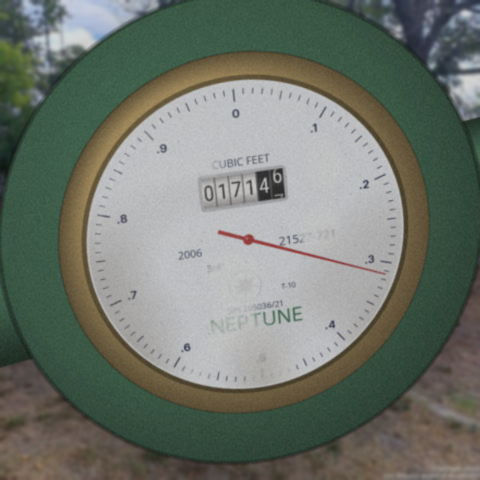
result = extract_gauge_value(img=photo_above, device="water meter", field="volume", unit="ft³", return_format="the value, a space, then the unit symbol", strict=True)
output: 17146.31 ft³
